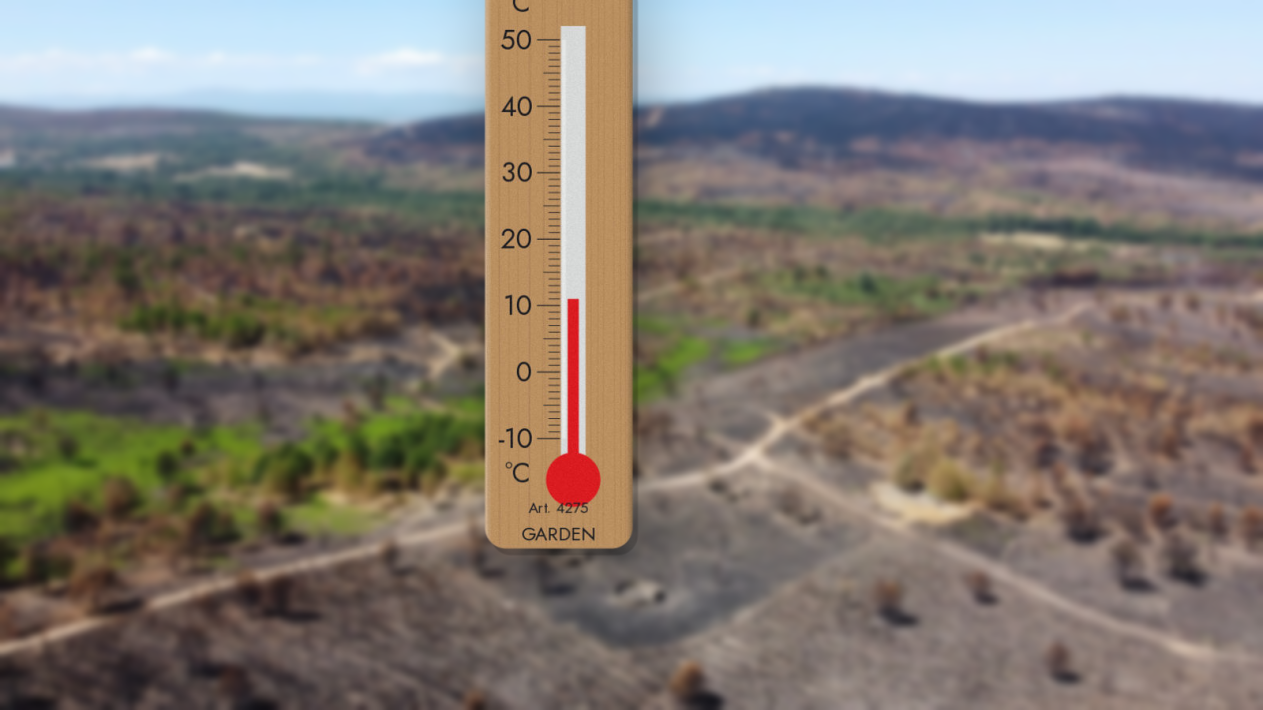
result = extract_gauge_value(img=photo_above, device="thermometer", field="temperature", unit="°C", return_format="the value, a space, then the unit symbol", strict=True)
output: 11 °C
